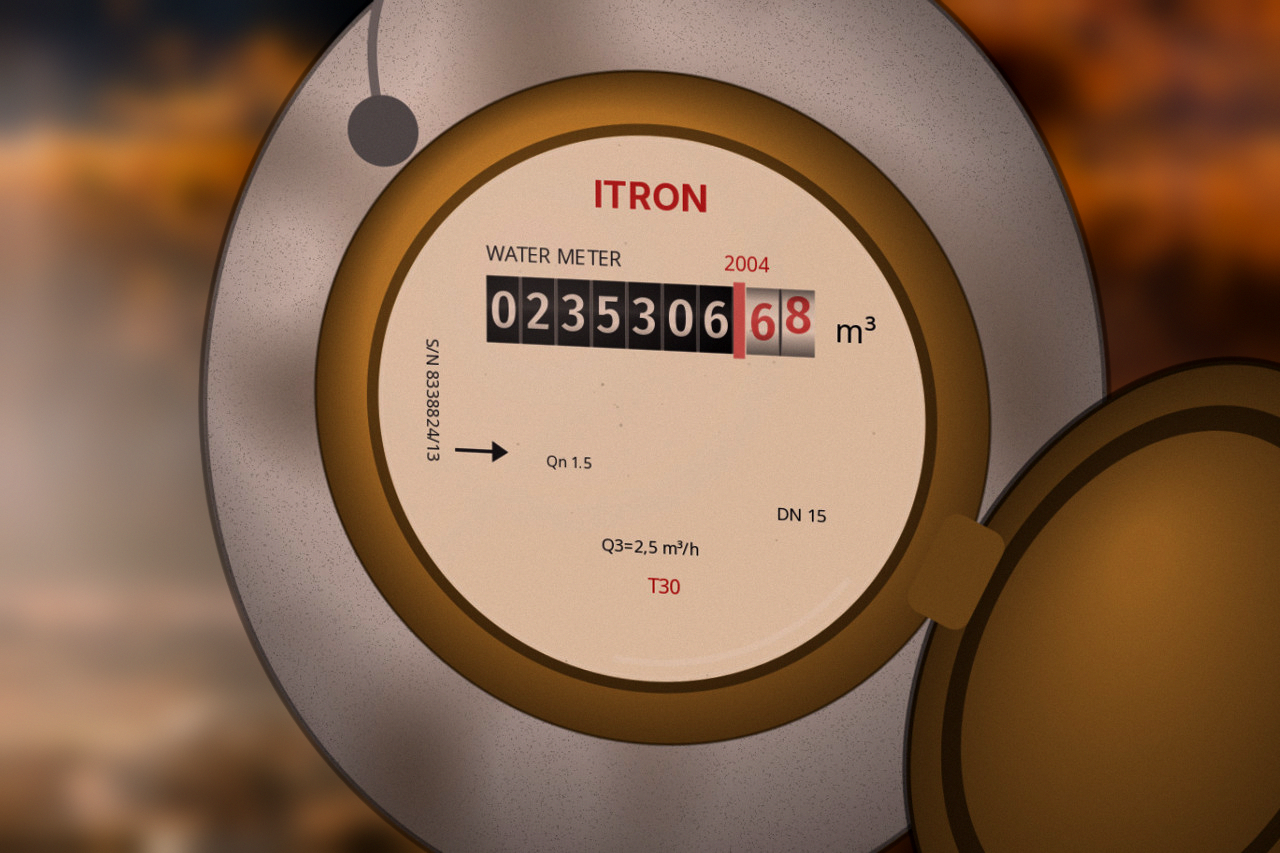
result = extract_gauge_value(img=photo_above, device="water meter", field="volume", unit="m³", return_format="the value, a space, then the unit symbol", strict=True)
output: 235306.68 m³
